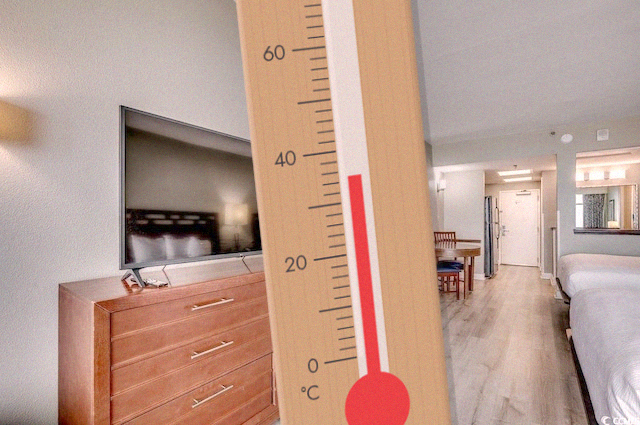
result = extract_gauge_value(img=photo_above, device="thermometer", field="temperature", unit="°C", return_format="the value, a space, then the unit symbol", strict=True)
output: 35 °C
